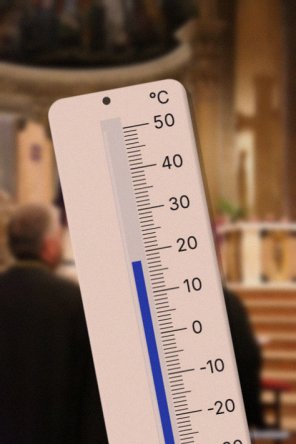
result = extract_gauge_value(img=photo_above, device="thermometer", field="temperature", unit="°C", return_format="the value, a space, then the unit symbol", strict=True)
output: 18 °C
